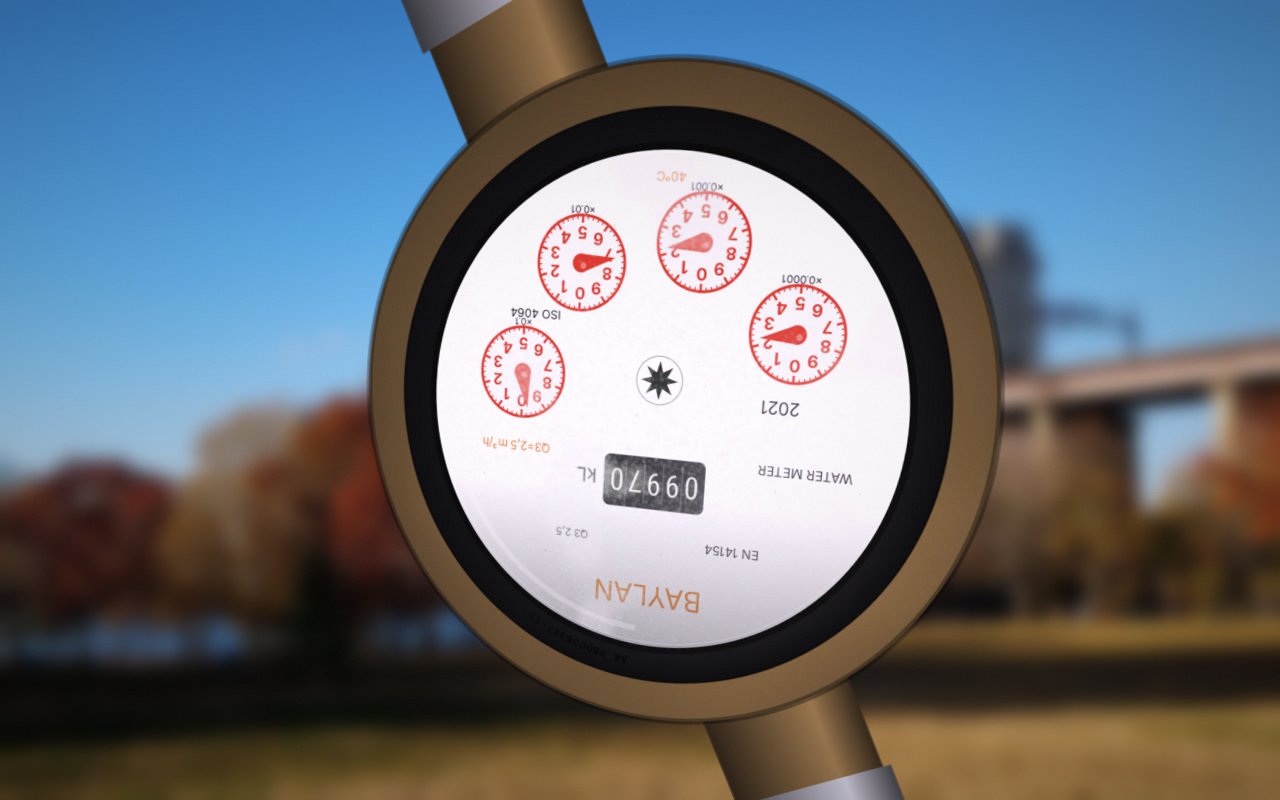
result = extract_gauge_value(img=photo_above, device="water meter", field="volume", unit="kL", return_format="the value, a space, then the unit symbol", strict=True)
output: 9969.9722 kL
